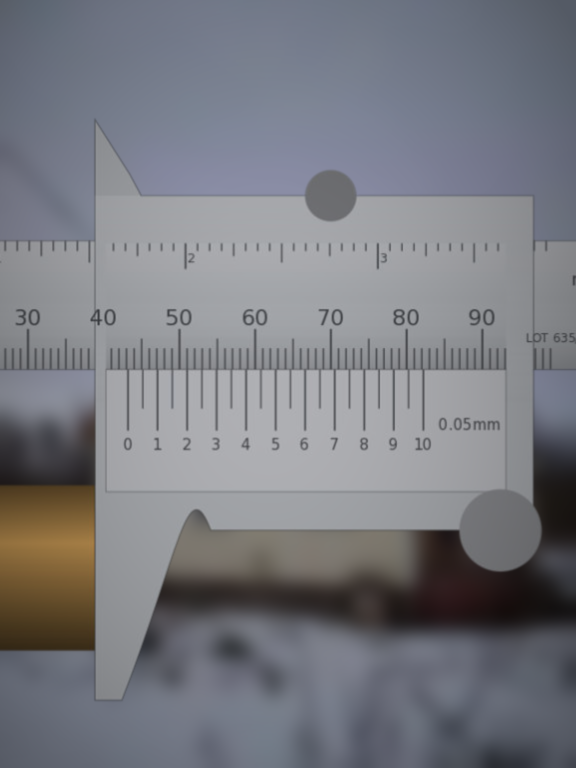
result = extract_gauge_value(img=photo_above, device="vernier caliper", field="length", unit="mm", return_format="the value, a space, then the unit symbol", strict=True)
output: 43.2 mm
